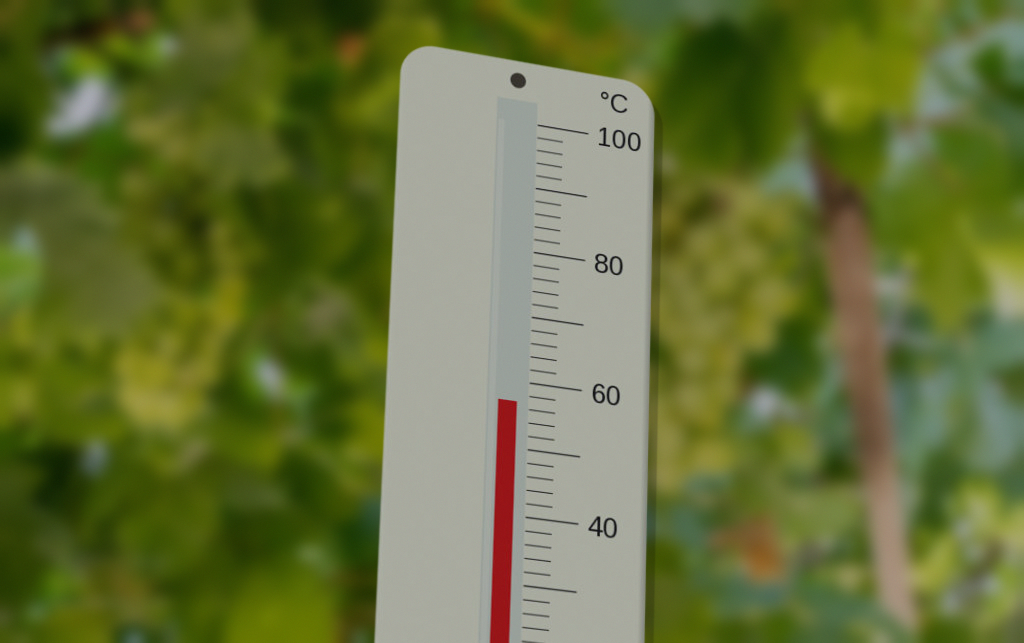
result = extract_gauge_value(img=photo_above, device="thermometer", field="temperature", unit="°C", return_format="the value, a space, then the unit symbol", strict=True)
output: 57 °C
